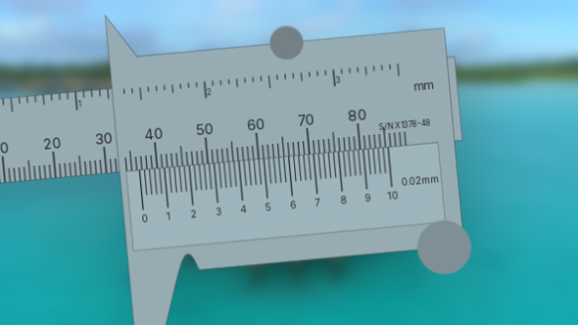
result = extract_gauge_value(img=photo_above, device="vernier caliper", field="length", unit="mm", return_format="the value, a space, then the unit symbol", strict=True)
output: 36.5 mm
